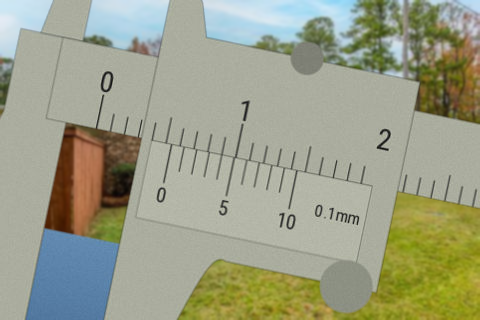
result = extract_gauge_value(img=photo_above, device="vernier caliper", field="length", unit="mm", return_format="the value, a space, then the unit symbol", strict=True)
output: 5.4 mm
